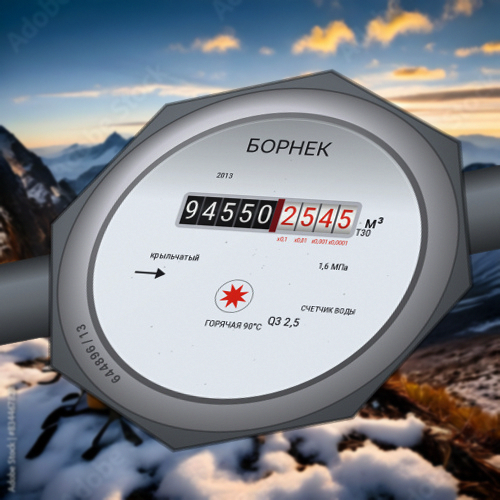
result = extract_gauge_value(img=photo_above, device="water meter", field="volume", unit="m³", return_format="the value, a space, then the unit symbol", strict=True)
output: 94550.2545 m³
